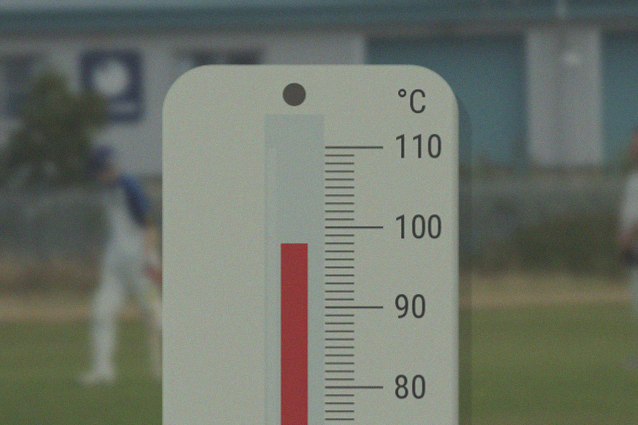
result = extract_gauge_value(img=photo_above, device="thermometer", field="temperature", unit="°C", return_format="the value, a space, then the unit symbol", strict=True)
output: 98 °C
